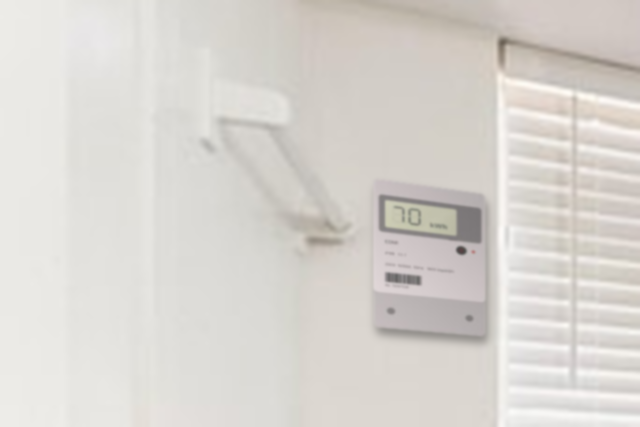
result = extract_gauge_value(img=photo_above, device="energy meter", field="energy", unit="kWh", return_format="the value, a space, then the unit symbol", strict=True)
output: 70 kWh
